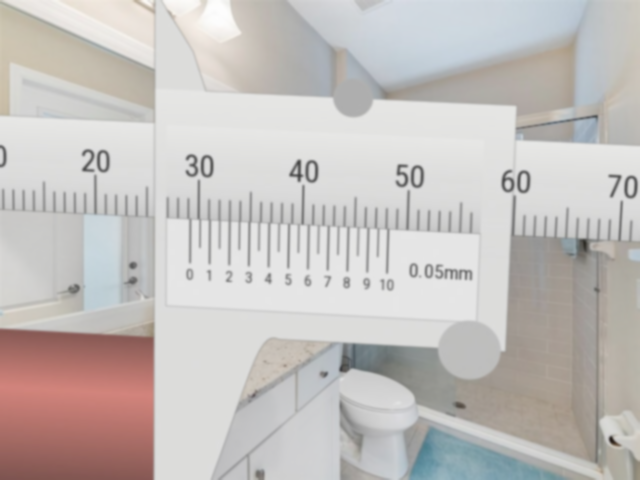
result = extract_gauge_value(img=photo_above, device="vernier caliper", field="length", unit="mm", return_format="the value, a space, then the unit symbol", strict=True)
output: 29.2 mm
